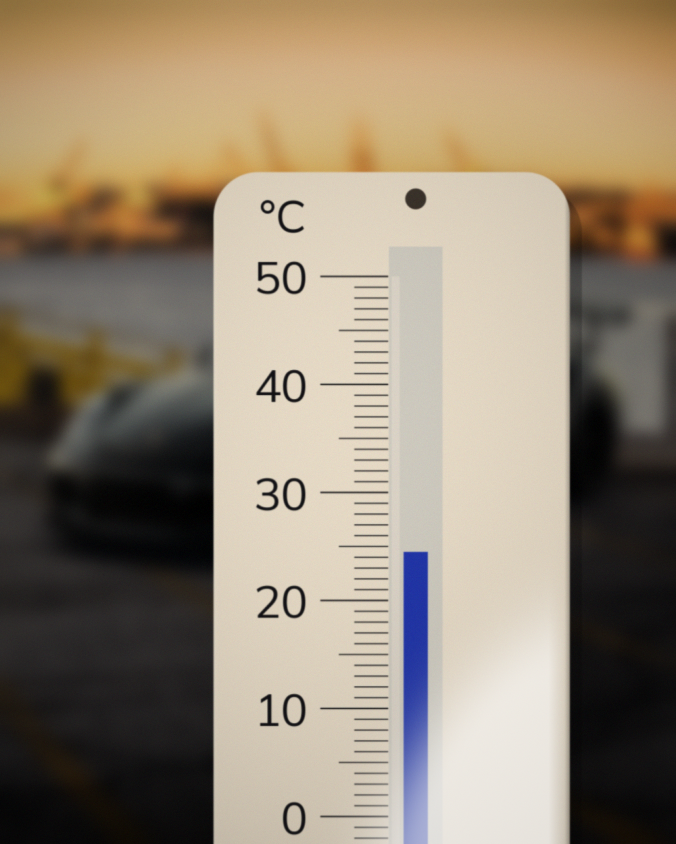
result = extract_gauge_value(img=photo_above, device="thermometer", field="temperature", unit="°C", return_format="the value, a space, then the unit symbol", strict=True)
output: 24.5 °C
